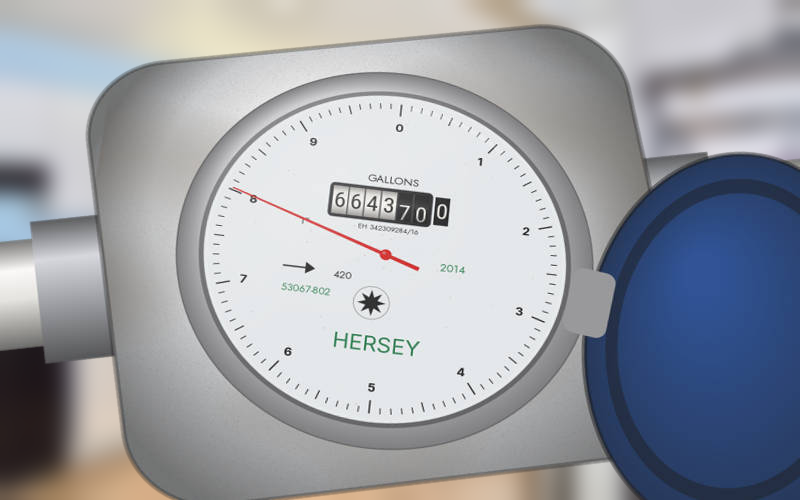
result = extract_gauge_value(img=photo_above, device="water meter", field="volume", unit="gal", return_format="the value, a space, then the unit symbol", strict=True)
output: 6643698.0 gal
